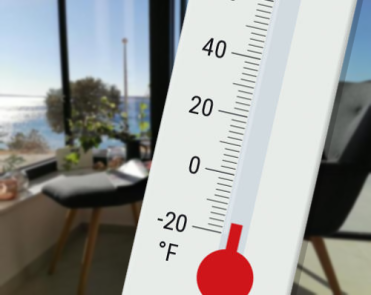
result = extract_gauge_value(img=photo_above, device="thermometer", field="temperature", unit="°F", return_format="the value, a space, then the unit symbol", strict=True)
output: -16 °F
